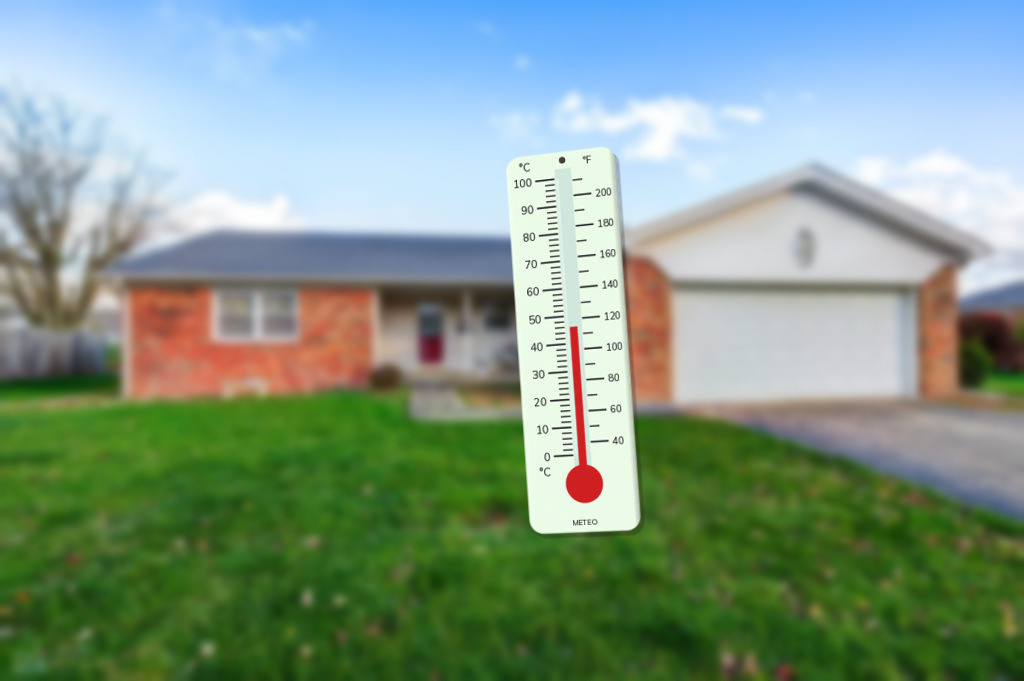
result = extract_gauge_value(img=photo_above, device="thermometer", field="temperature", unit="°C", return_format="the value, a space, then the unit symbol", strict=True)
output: 46 °C
